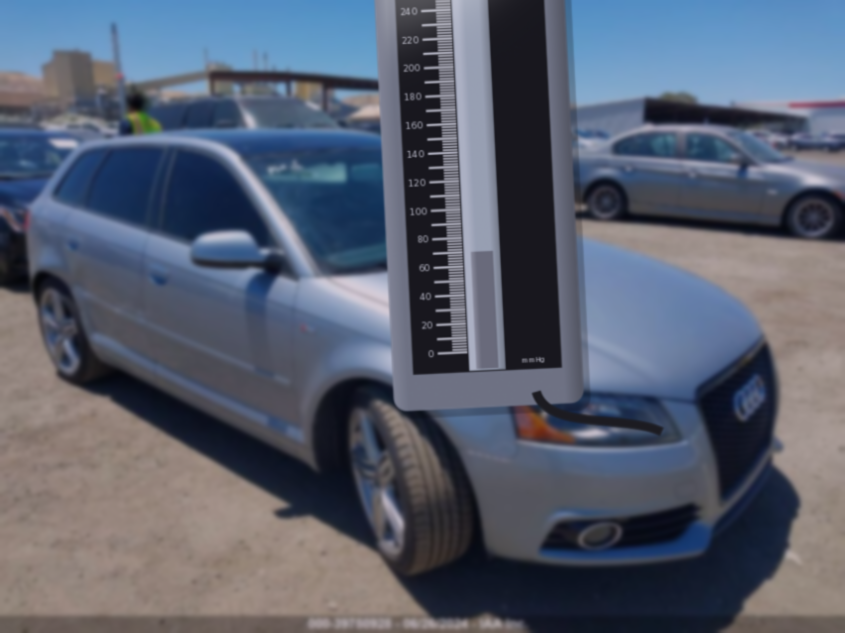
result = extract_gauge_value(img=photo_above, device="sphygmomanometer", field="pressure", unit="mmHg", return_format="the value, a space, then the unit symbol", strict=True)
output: 70 mmHg
